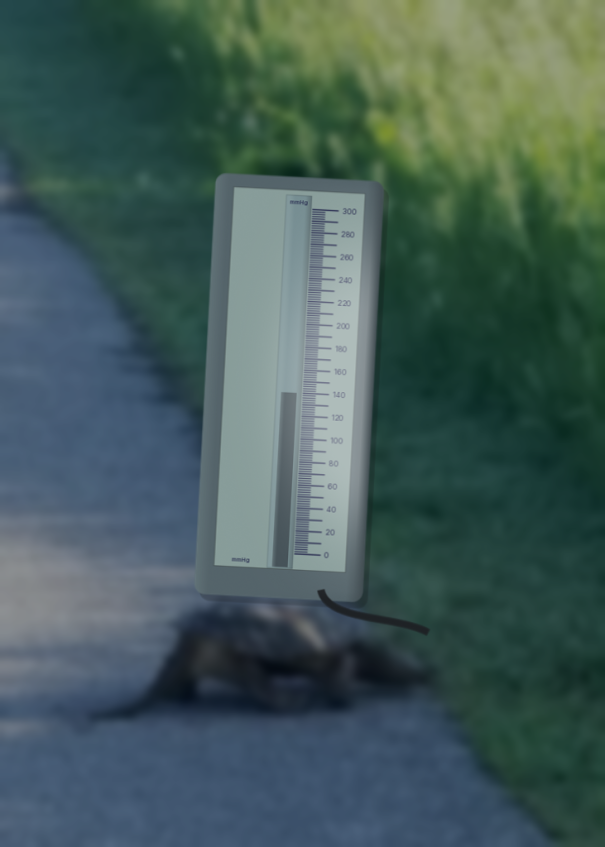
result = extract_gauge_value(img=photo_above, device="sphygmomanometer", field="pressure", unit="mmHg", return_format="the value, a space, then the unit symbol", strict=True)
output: 140 mmHg
